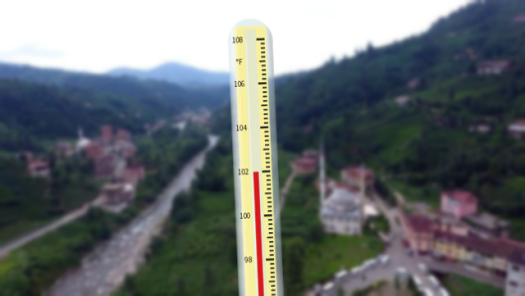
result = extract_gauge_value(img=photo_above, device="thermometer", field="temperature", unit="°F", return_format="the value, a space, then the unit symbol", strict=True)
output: 102 °F
